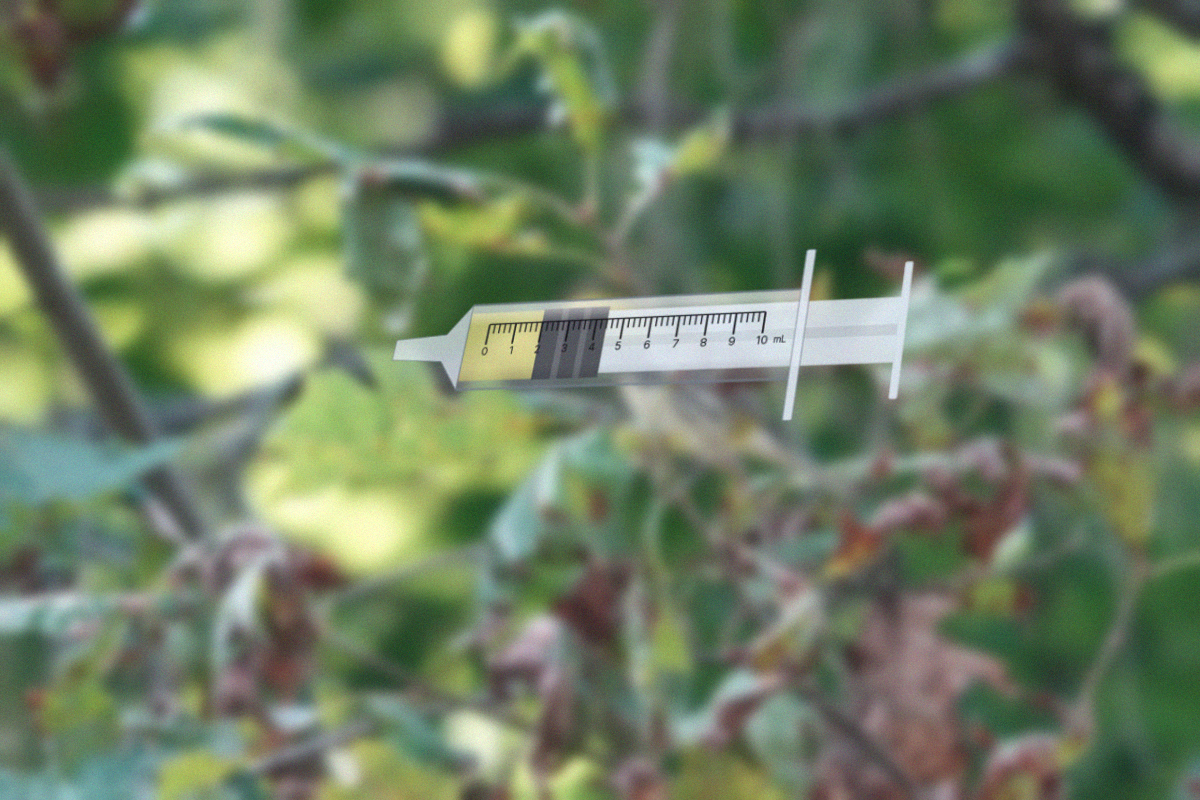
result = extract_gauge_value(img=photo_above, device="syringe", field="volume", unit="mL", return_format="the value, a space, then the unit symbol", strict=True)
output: 2 mL
